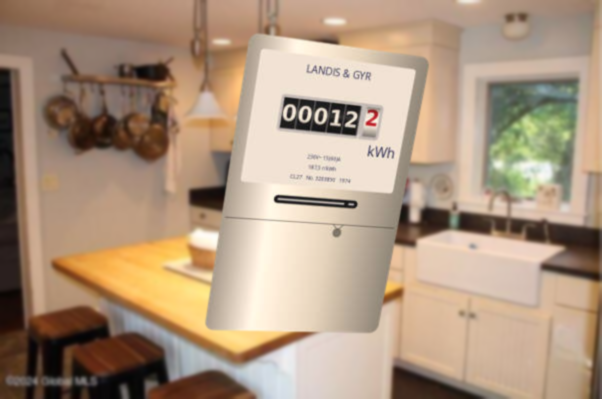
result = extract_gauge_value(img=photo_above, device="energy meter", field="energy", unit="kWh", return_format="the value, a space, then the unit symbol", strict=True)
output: 12.2 kWh
